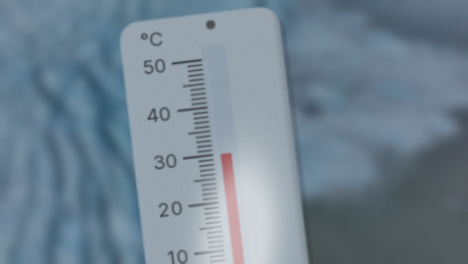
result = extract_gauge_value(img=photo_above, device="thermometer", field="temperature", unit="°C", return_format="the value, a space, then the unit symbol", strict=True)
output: 30 °C
